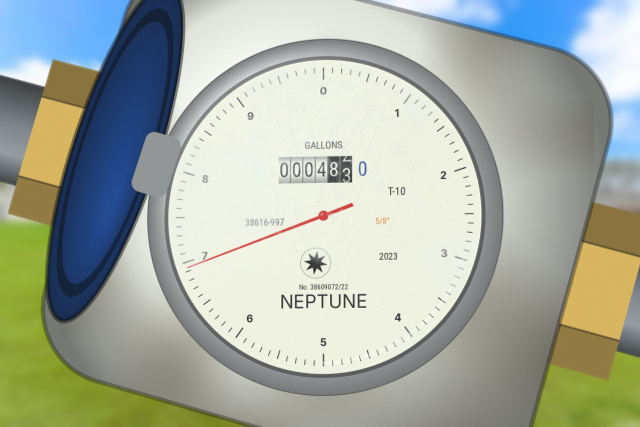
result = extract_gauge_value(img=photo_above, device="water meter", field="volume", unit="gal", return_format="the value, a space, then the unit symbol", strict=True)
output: 4826.9 gal
